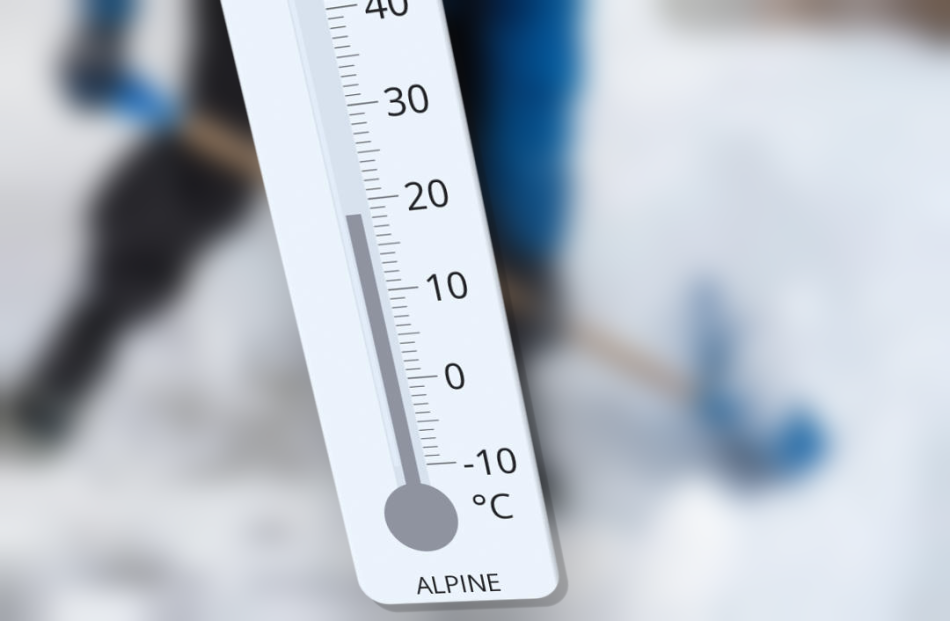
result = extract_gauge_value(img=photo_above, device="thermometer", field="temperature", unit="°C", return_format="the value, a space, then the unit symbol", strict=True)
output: 18.5 °C
